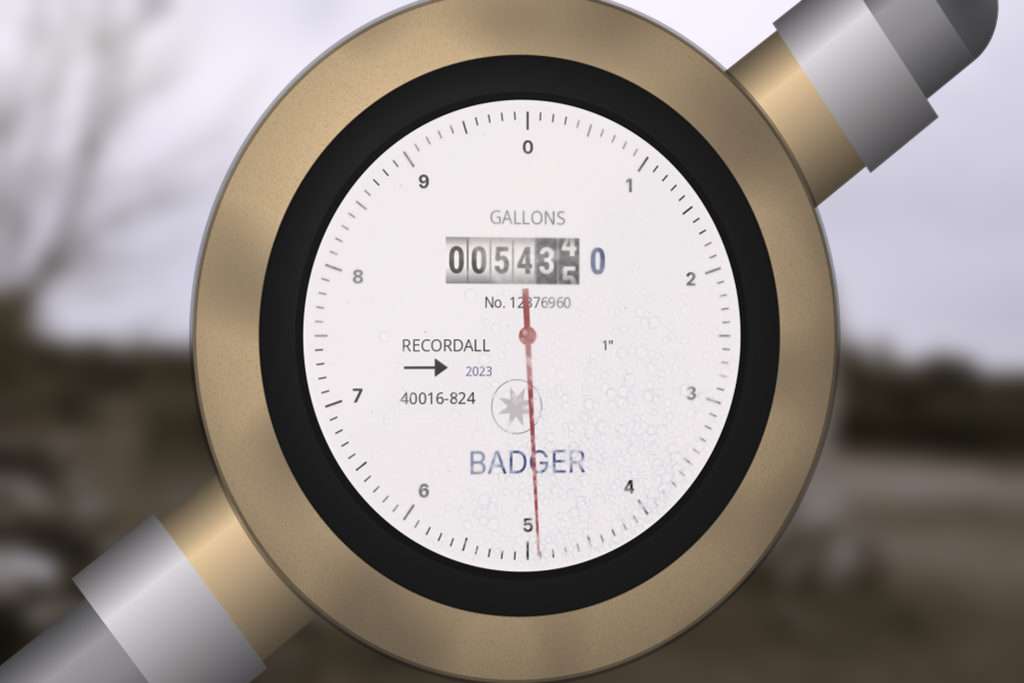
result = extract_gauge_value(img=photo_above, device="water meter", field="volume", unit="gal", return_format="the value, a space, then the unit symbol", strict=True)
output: 54344.9 gal
